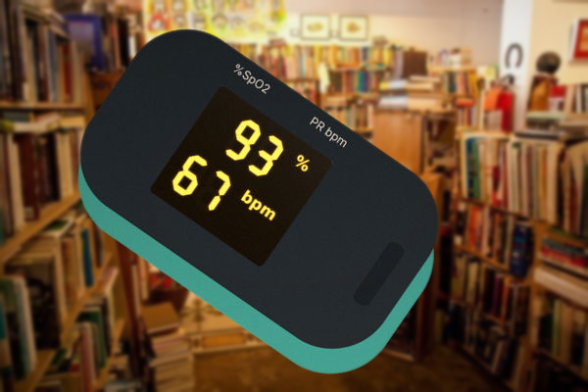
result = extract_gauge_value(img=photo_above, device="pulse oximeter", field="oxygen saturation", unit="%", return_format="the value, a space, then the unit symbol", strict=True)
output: 93 %
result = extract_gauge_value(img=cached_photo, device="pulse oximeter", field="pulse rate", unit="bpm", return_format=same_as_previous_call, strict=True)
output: 67 bpm
